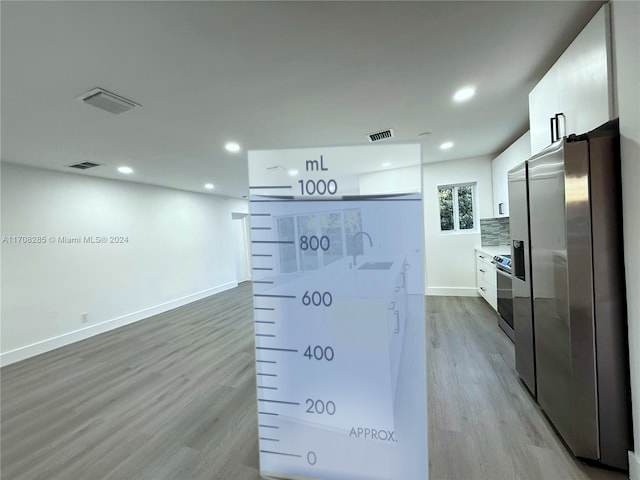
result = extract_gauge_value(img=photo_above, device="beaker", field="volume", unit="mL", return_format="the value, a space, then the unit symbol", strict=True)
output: 950 mL
